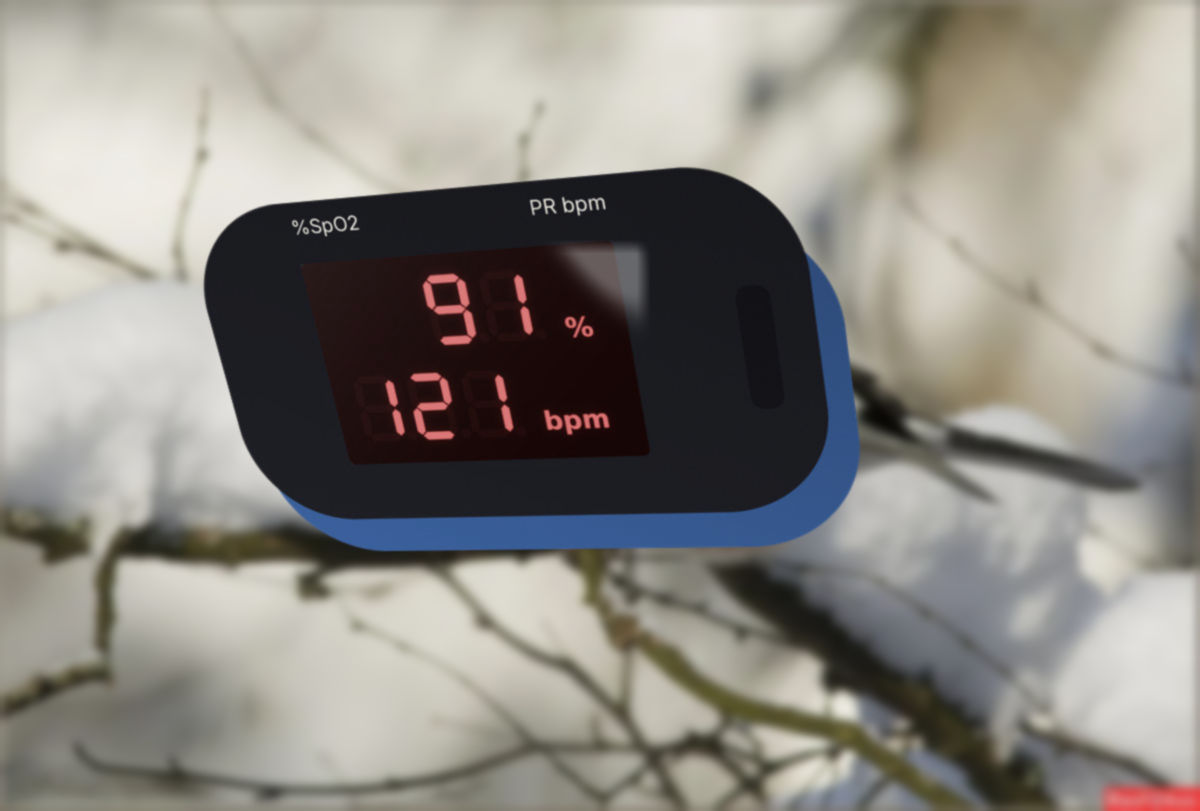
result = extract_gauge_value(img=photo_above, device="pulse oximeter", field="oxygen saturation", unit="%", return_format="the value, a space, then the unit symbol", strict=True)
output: 91 %
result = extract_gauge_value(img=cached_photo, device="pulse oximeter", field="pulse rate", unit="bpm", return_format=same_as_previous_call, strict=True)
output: 121 bpm
